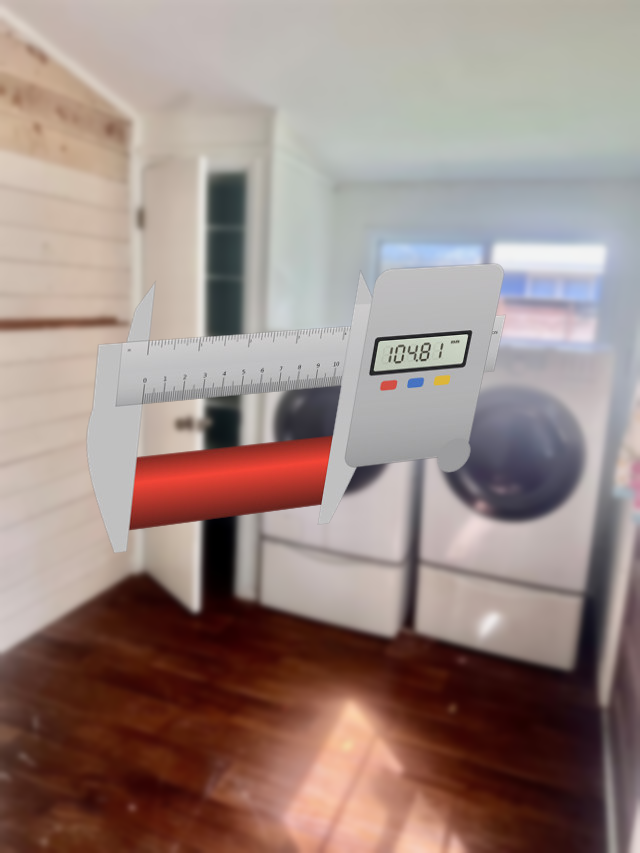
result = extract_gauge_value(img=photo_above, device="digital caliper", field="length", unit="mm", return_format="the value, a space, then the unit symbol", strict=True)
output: 104.81 mm
